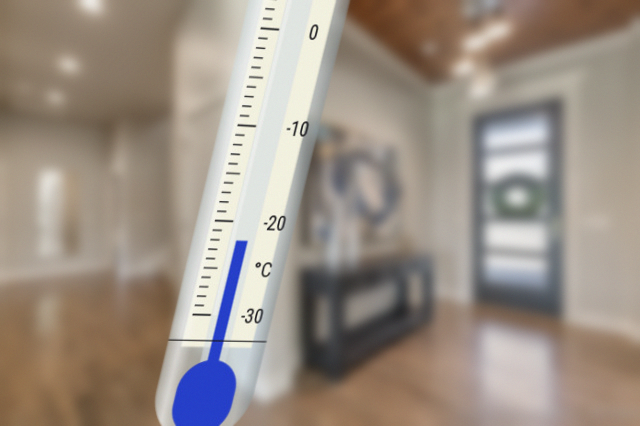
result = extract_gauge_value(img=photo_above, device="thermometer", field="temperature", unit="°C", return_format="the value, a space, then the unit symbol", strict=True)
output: -22 °C
